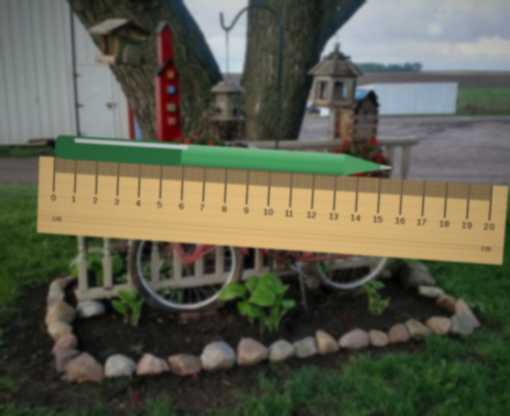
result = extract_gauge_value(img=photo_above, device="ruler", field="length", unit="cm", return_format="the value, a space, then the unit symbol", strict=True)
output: 15.5 cm
